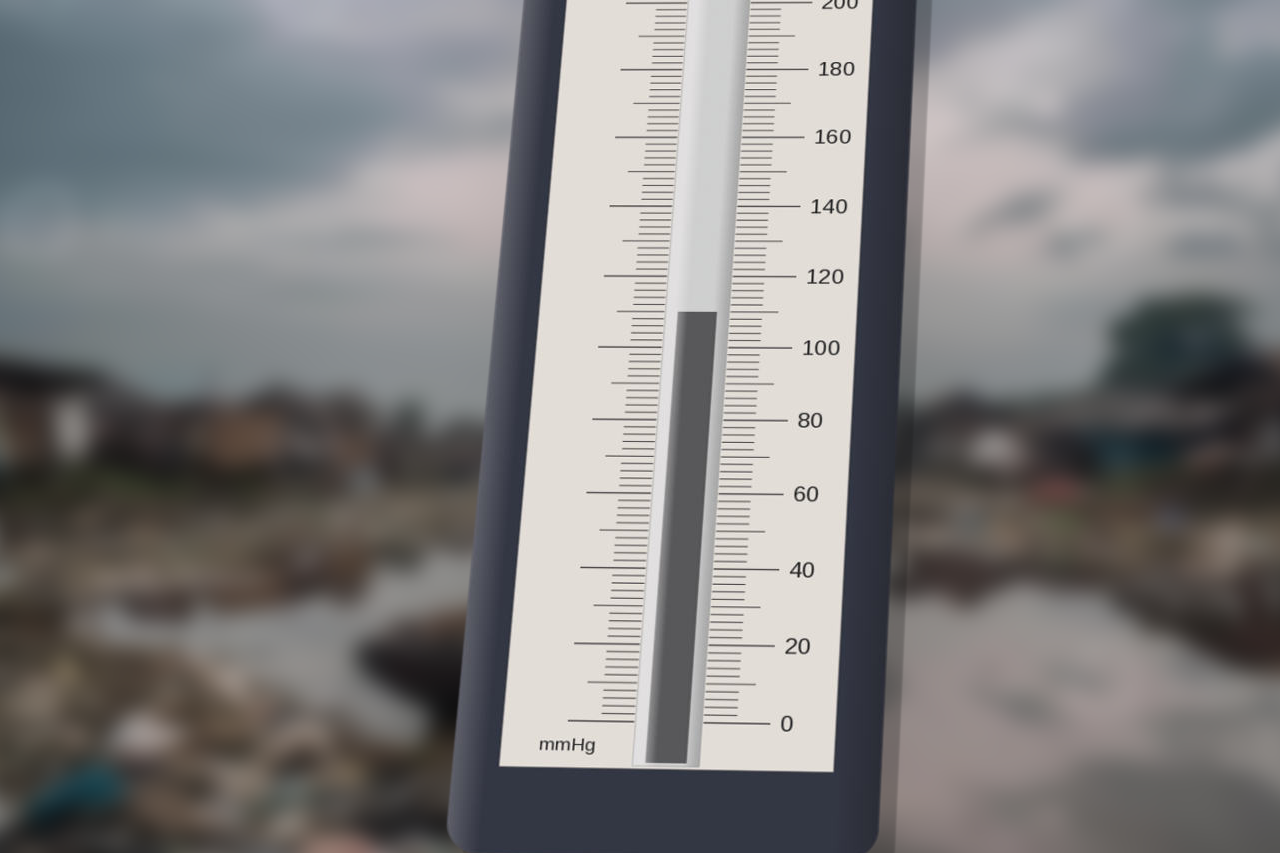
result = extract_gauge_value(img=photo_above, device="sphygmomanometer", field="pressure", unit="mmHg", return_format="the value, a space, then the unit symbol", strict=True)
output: 110 mmHg
